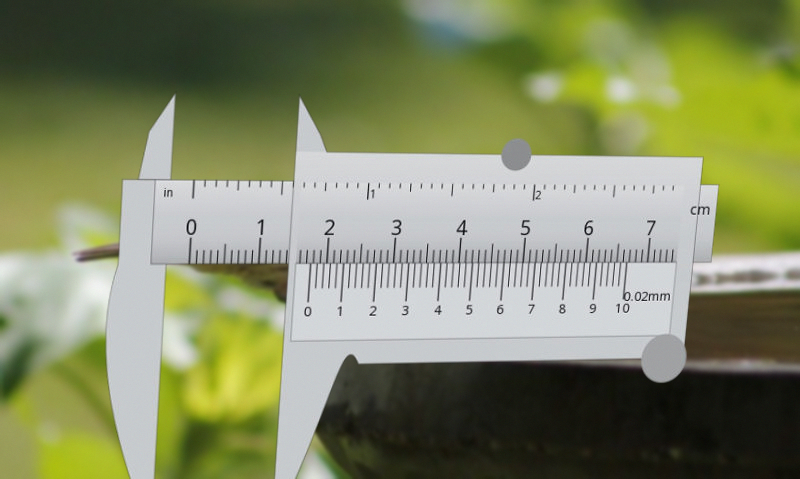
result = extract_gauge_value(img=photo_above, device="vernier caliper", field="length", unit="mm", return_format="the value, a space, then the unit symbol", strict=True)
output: 17.6 mm
